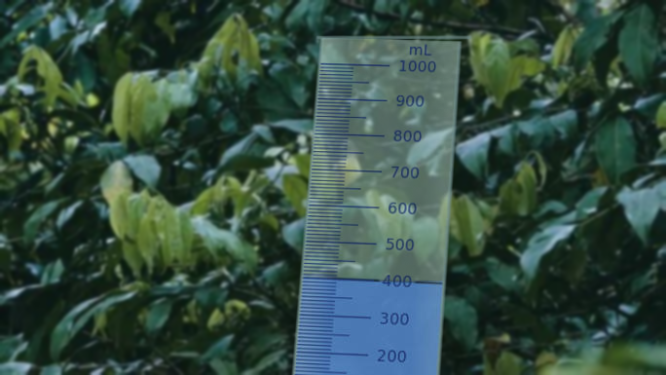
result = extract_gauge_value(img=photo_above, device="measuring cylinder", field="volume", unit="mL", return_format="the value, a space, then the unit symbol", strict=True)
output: 400 mL
